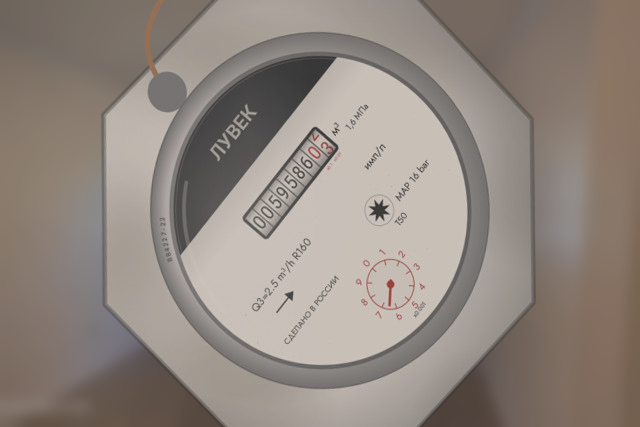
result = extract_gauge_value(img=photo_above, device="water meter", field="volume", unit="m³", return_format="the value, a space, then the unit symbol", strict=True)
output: 59586.026 m³
